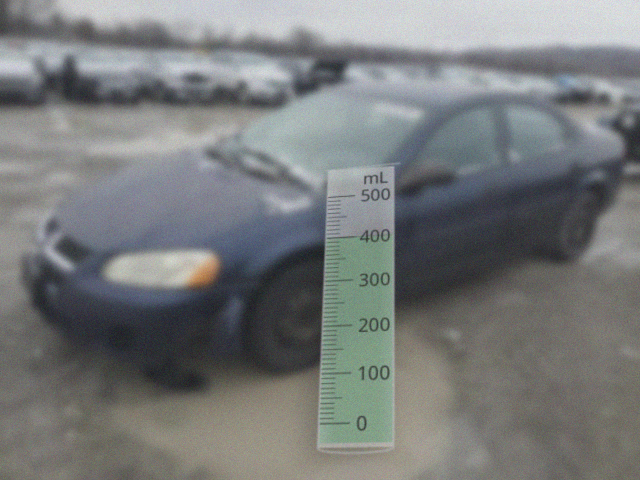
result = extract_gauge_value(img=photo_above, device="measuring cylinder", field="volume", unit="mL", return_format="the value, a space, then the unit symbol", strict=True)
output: 400 mL
